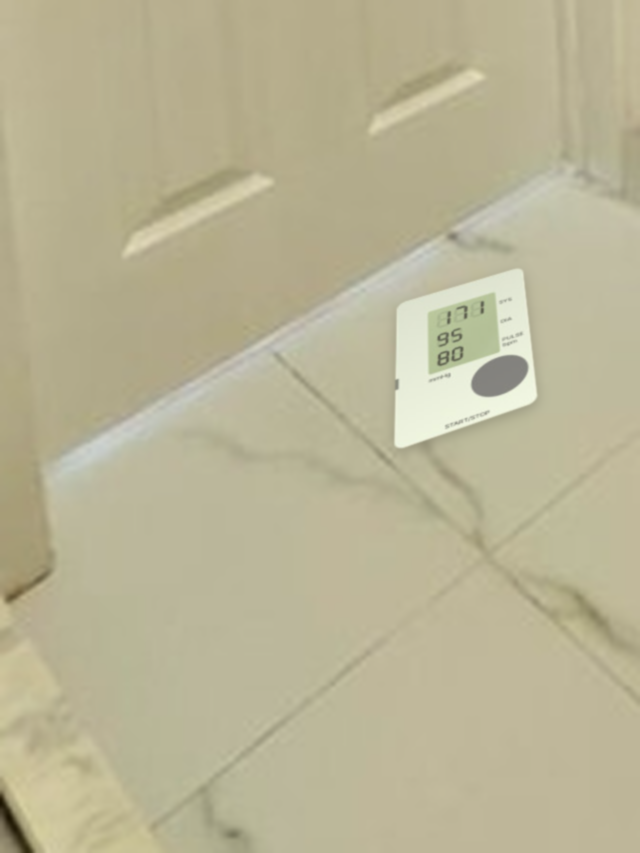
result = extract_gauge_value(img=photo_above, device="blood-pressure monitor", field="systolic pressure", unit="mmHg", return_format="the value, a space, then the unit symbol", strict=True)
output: 171 mmHg
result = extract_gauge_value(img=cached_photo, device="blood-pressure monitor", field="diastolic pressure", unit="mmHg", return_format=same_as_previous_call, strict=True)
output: 95 mmHg
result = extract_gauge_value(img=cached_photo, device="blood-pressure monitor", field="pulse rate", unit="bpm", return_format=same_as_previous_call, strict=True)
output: 80 bpm
